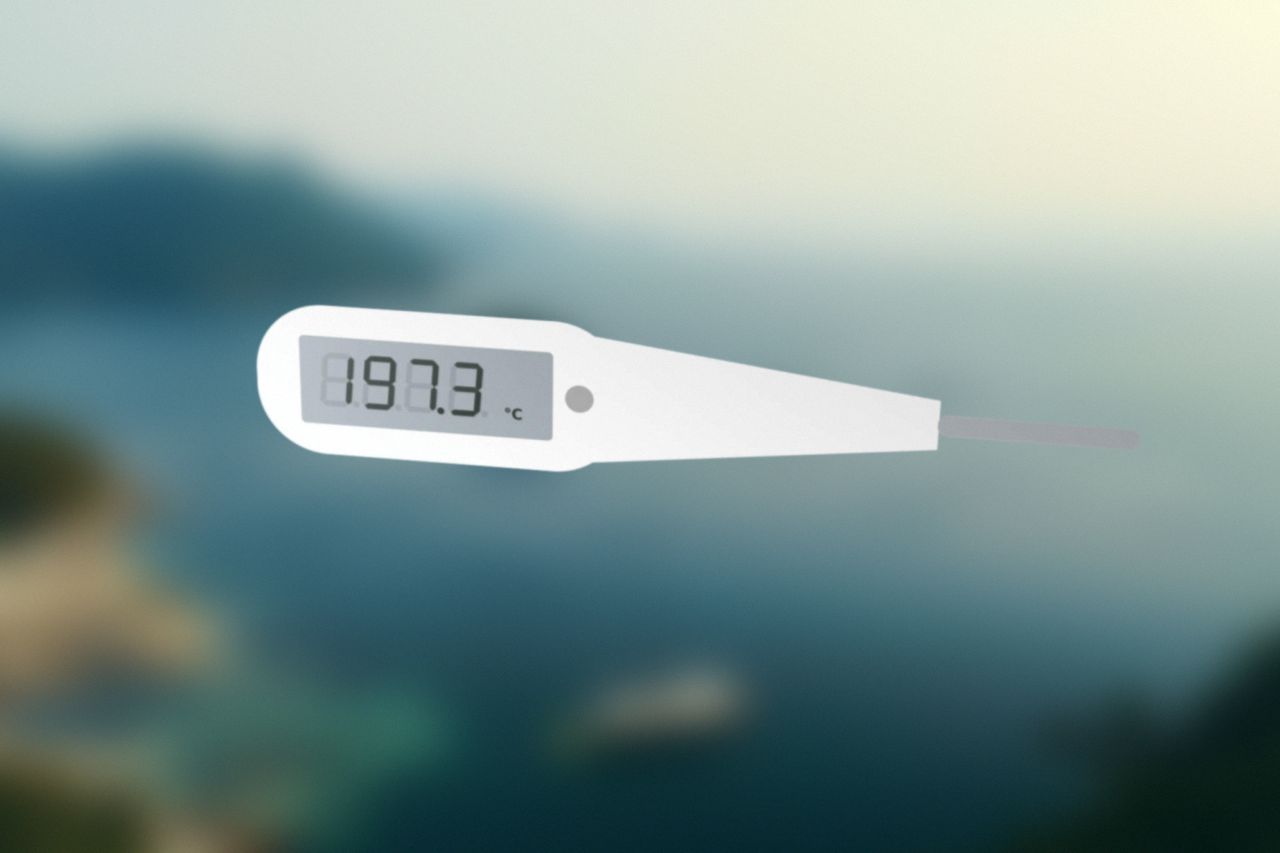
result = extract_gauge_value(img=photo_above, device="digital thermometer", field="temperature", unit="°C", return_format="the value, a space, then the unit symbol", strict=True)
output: 197.3 °C
